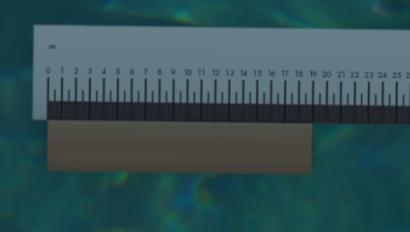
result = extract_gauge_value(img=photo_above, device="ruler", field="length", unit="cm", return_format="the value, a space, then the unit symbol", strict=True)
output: 19 cm
